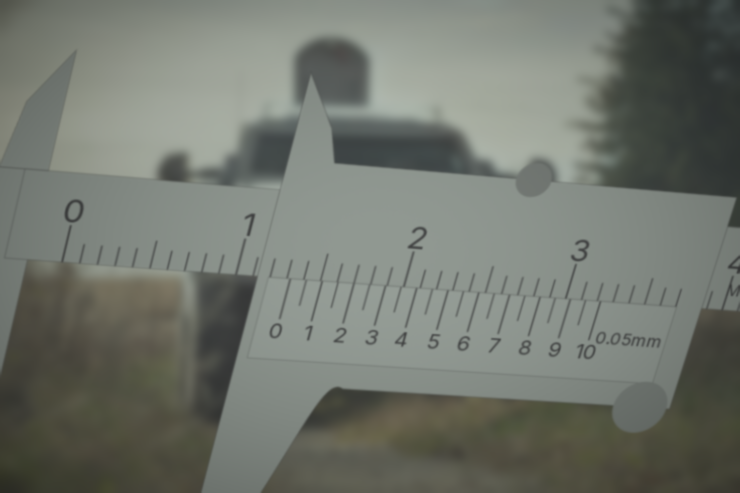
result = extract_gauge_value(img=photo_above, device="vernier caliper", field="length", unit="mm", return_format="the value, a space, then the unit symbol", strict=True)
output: 13.2 mm
